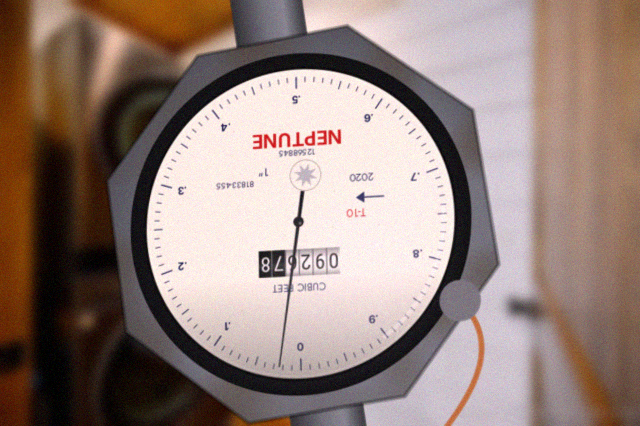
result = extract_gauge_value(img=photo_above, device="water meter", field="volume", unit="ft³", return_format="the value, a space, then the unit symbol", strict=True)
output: 92678.02 ft³
